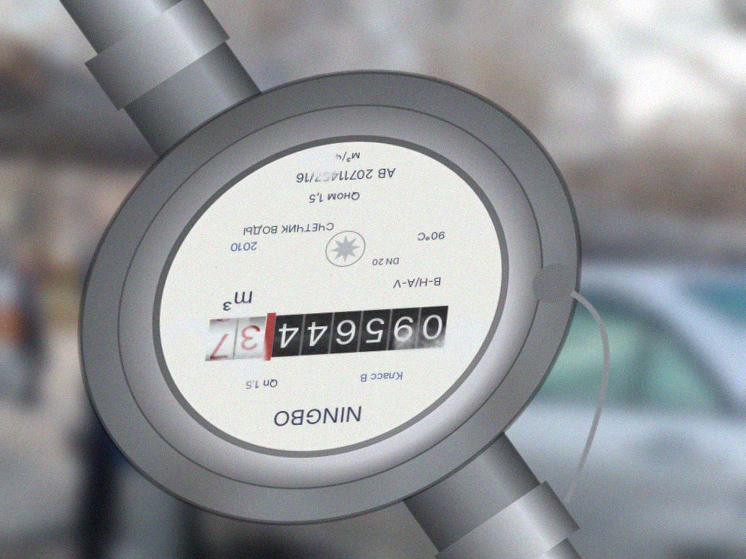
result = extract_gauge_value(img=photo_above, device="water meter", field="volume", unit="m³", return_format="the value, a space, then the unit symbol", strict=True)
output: 95644.37 m³
